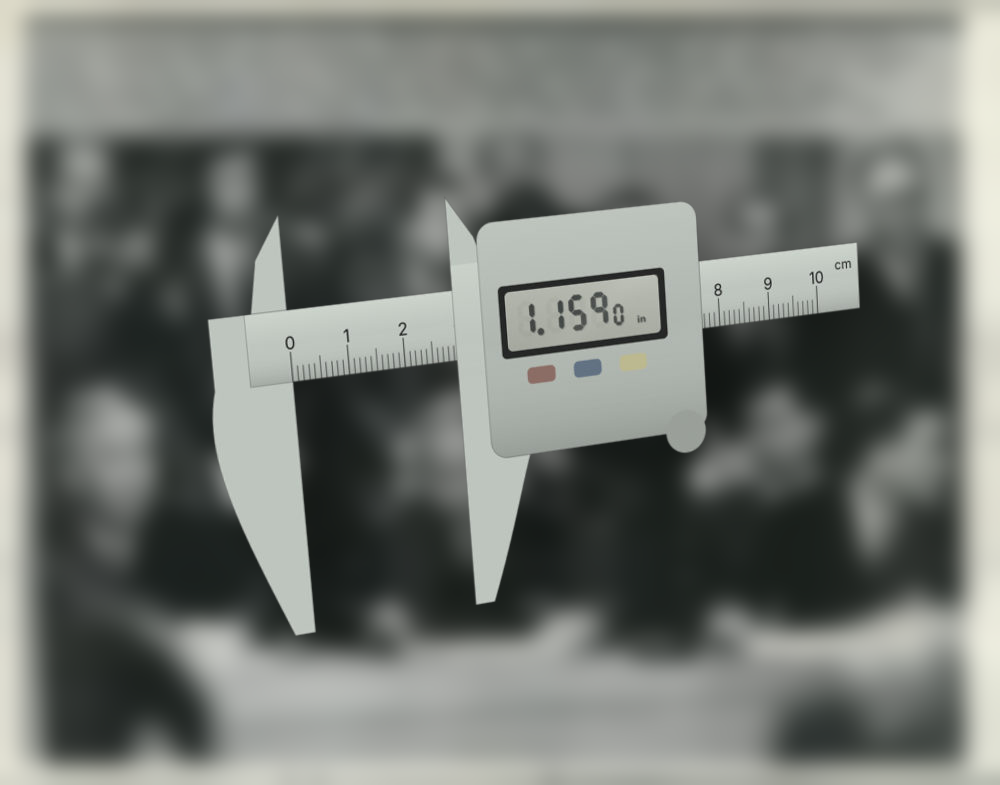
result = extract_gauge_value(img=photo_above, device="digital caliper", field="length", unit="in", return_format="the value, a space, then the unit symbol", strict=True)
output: 1.1590 in
